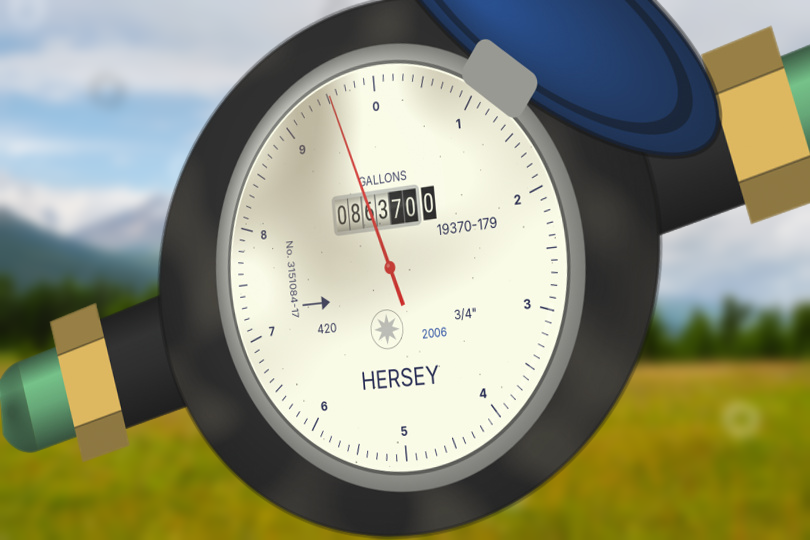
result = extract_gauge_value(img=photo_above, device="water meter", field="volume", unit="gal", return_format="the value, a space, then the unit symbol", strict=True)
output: 863699.5 gal
